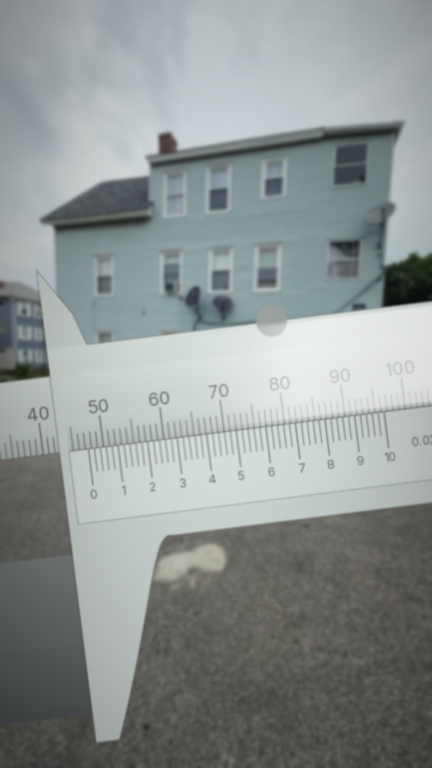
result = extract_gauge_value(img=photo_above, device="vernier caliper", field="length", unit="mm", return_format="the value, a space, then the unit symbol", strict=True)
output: 47.5 mm
